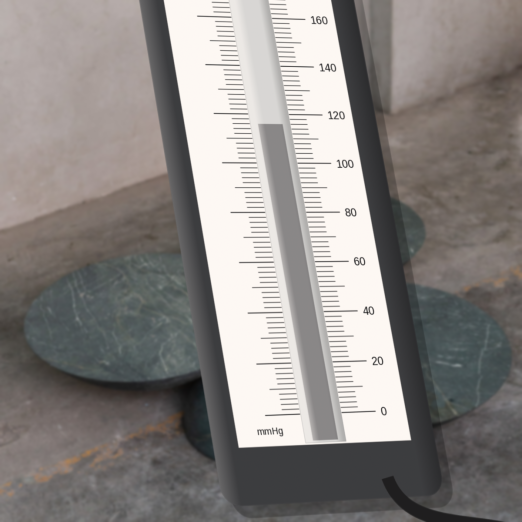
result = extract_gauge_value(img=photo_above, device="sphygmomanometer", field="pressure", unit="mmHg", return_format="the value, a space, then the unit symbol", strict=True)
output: 116 mmHg
